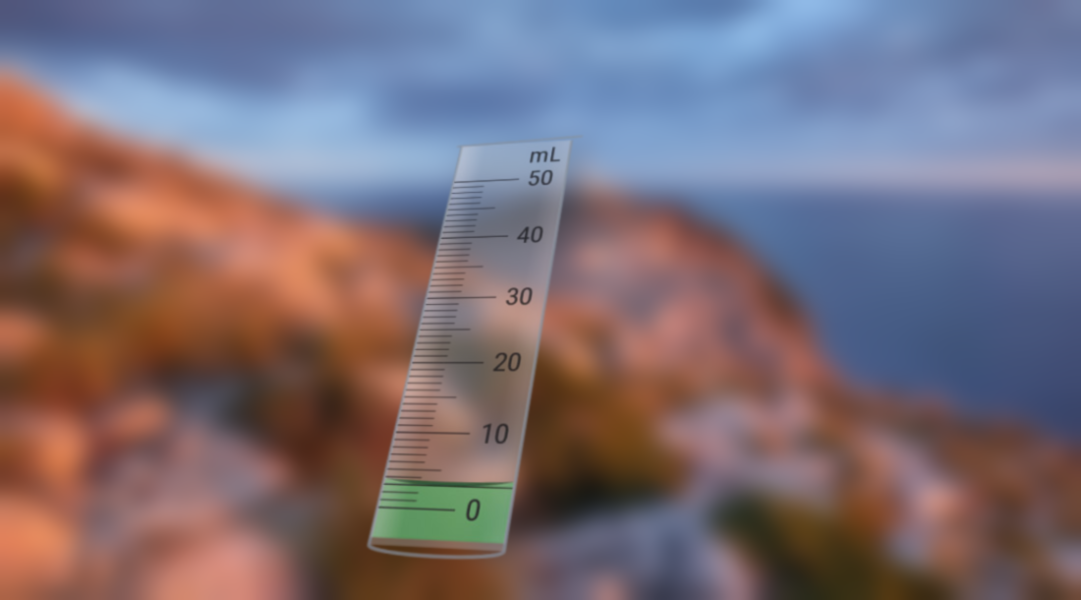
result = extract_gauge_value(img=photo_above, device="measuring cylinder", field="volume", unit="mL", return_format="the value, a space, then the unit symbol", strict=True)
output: 3 mL
